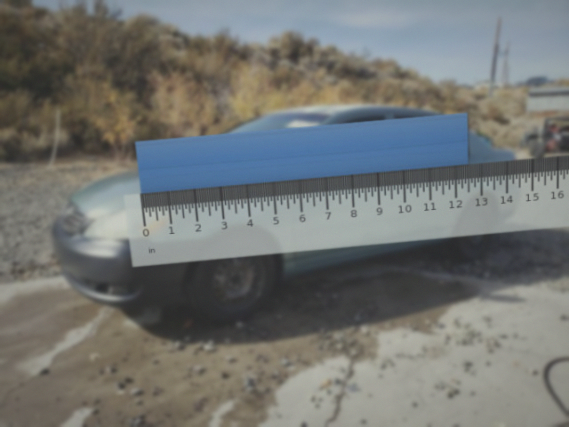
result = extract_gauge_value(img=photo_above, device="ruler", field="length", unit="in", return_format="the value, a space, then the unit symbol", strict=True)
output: 12.5 in
